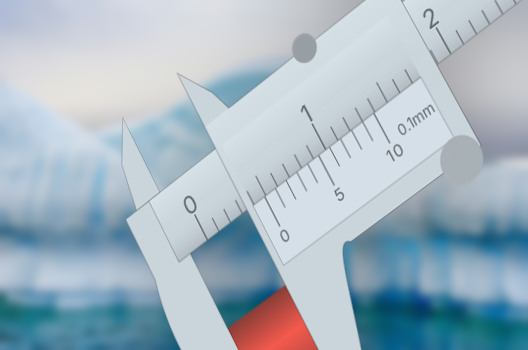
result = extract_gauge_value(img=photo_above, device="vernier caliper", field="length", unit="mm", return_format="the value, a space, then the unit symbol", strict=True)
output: 4.9 mm
